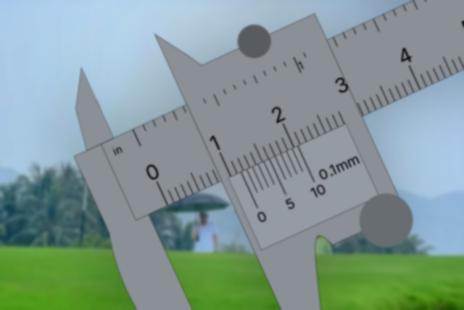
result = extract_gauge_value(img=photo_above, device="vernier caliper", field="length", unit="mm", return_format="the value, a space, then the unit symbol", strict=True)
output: 11.6 mm
